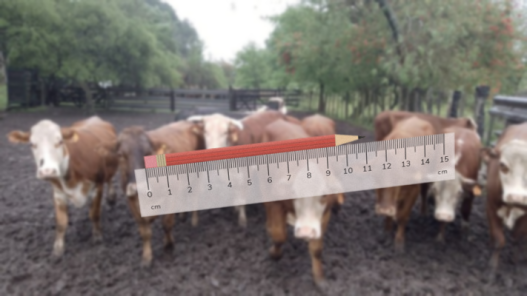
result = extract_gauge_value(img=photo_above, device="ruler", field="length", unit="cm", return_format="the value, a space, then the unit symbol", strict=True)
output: 11 cm
